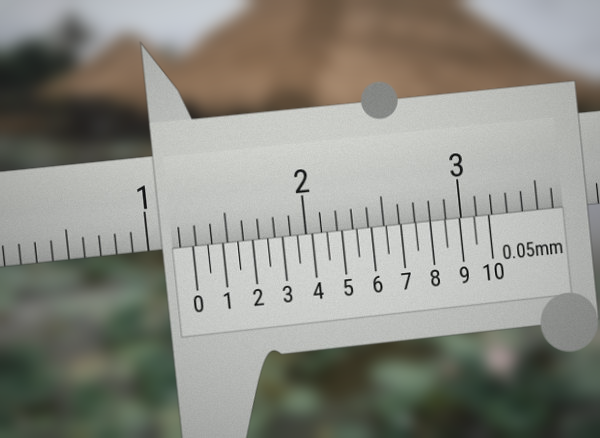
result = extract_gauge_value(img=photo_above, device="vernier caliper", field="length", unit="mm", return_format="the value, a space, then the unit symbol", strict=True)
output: 12.8 mm
